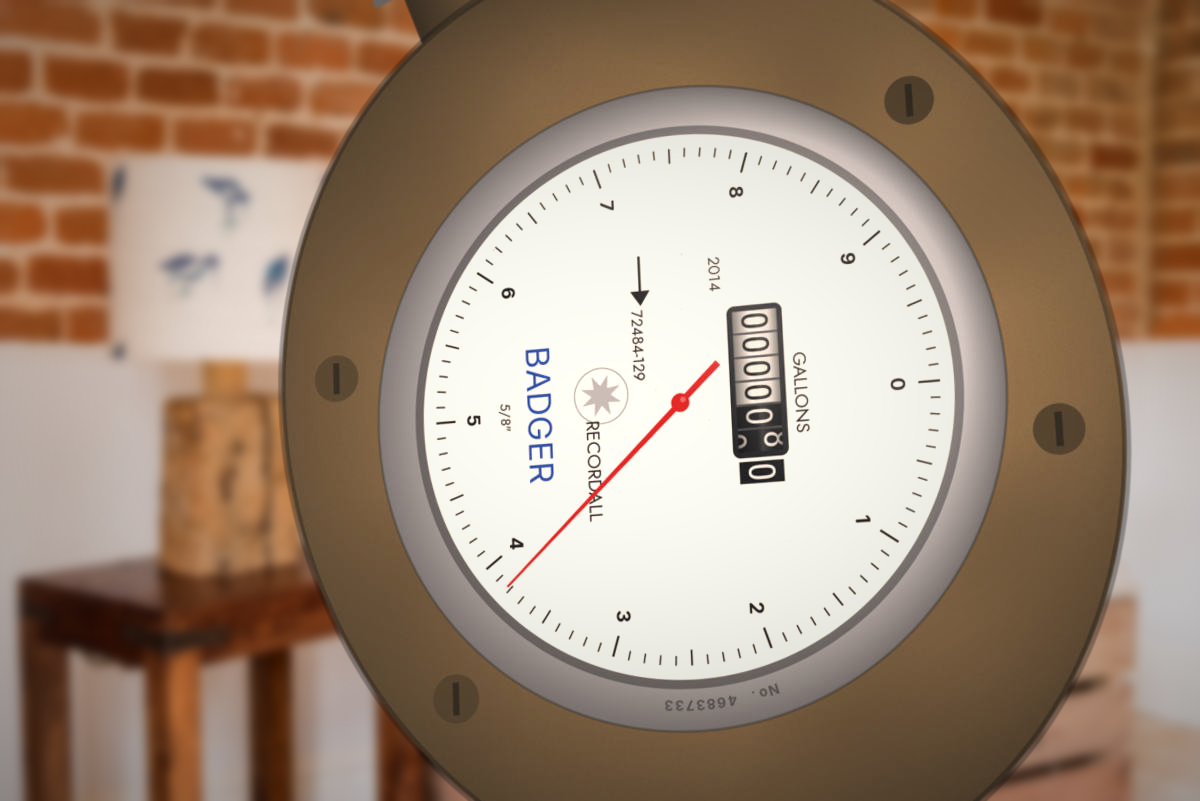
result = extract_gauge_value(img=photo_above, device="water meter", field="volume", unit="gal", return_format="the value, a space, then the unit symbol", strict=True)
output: 83.8 gal
